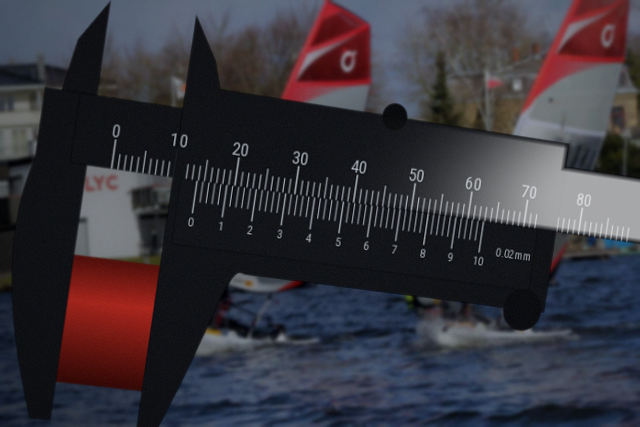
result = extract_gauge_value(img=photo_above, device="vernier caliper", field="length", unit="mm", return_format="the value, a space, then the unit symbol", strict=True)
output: 13.8 mm
